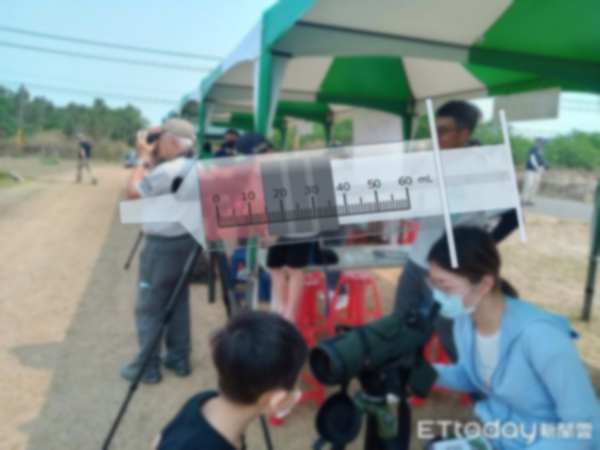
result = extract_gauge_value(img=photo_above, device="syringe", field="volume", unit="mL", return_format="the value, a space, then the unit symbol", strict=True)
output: 15 mL
